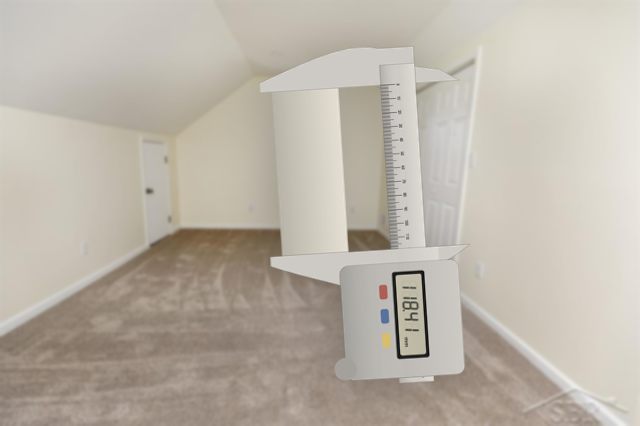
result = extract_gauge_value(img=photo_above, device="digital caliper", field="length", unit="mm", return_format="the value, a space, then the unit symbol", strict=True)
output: 118.41 mm
